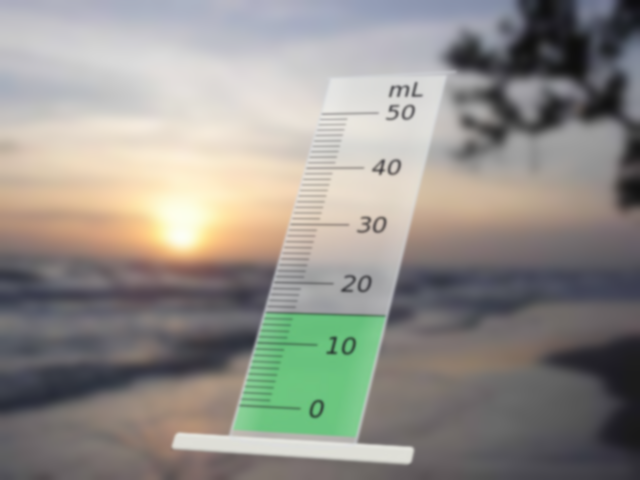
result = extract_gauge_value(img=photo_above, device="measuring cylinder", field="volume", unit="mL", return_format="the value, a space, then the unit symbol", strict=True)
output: 15 mL
